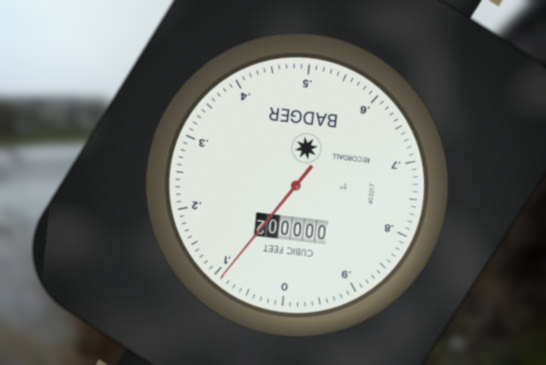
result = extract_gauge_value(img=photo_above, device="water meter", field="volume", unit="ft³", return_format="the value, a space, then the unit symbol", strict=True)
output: 2.09 ft³
